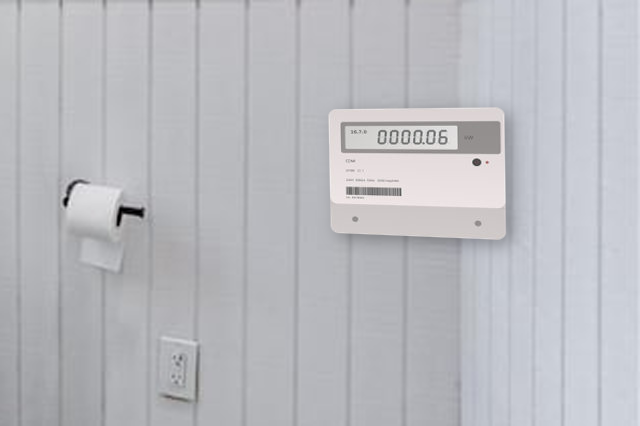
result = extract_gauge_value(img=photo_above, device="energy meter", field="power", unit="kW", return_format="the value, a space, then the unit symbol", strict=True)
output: 0.06 kW
